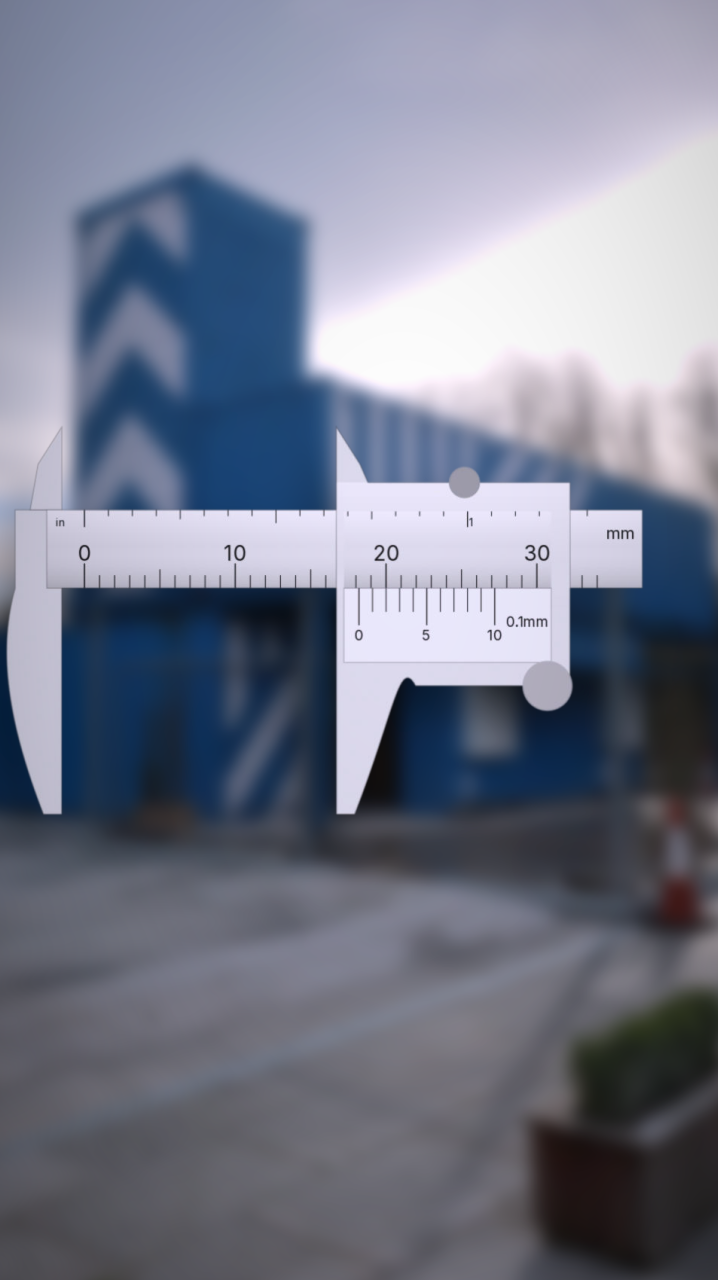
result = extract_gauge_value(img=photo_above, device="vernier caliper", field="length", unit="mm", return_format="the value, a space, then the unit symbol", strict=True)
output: 18.2 mm
